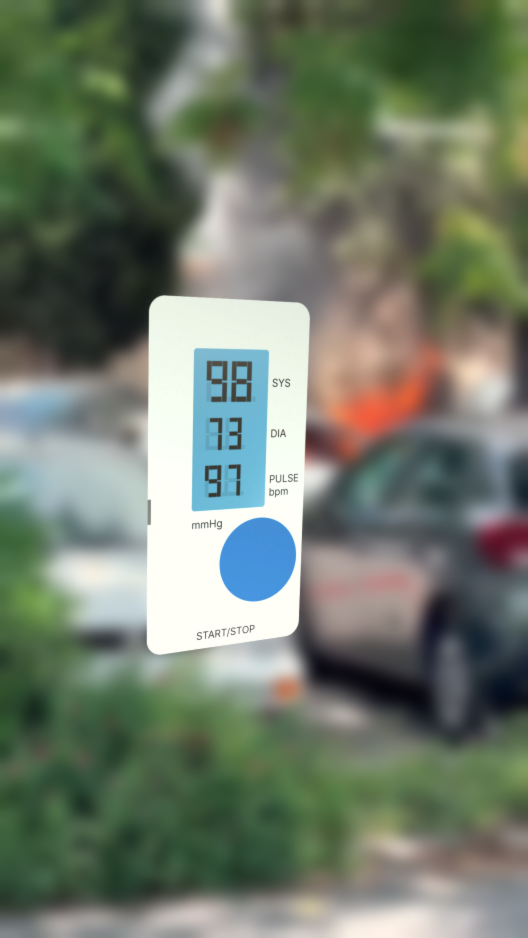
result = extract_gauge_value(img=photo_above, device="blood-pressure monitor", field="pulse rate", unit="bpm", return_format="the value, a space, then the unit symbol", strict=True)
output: 97 bpm
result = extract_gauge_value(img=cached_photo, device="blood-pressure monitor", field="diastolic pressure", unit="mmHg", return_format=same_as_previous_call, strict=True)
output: 73 mmHg
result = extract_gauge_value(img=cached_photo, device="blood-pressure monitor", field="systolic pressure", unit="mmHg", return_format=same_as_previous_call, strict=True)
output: 98 mmHg
